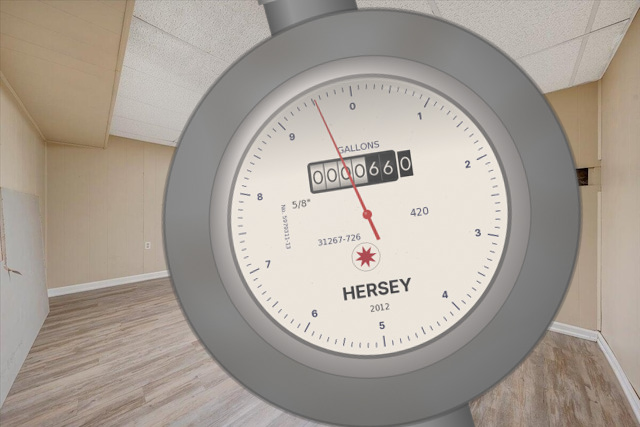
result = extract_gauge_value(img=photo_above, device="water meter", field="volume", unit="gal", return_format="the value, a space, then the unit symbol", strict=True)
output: 659.5 gal
